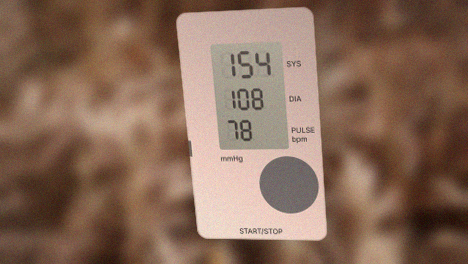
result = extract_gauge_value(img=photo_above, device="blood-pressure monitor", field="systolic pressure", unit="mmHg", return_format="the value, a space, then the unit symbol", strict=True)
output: 154 mmHg
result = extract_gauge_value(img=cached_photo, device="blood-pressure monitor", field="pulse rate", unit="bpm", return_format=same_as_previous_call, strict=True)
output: 78 bpm
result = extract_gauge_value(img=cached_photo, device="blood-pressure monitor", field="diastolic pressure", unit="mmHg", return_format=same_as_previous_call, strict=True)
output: 108 mmHg
